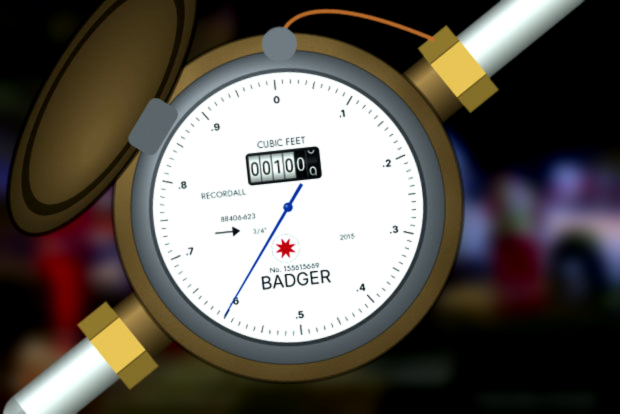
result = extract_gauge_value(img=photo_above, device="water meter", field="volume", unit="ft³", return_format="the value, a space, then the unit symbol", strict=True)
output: 1008.60 ft³
